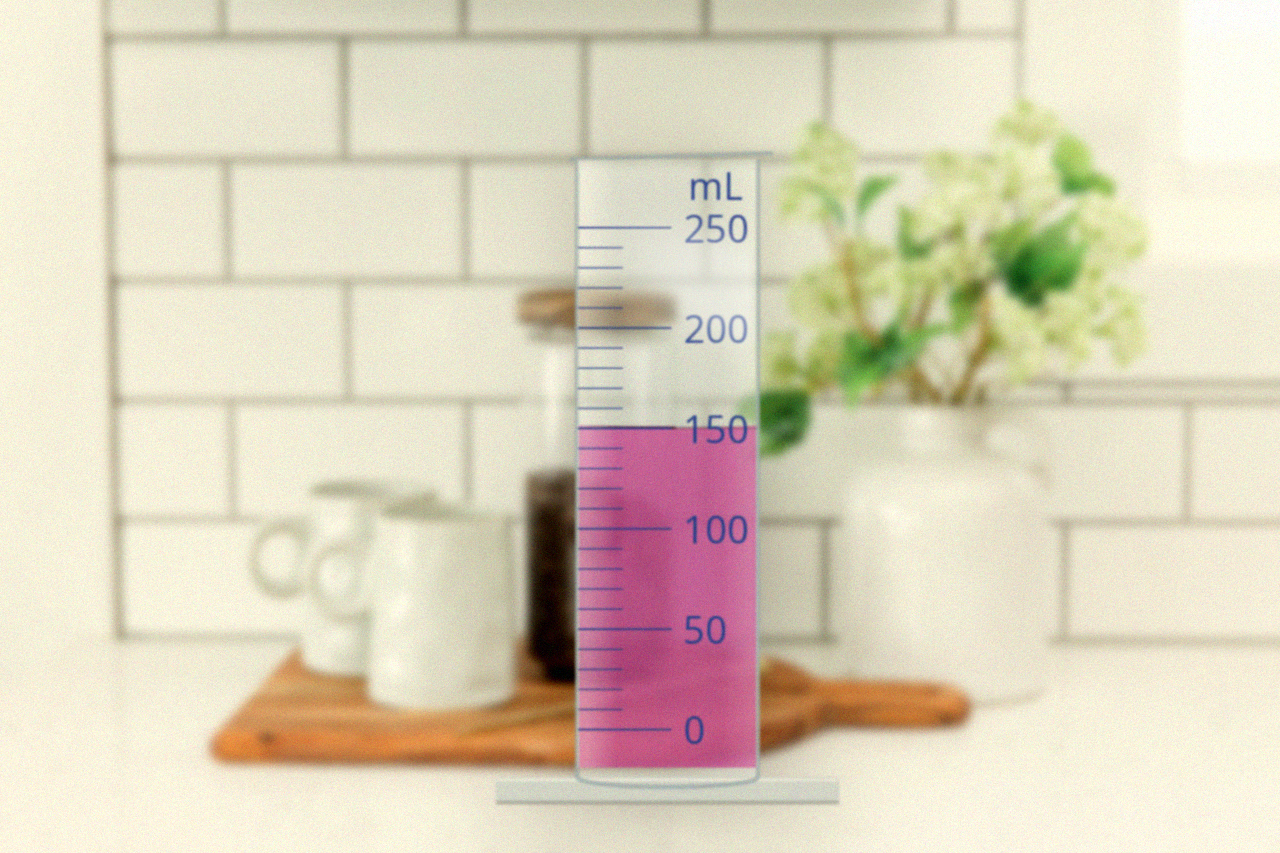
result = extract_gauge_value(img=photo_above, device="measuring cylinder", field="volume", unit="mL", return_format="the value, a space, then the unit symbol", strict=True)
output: 150 mL
